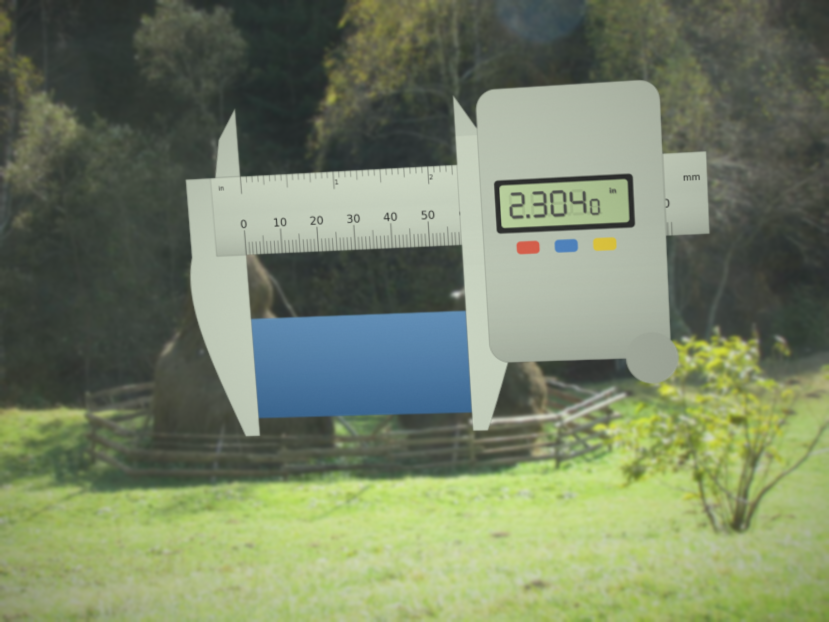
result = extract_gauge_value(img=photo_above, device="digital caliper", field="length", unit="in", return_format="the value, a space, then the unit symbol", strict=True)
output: 2.3040 in
